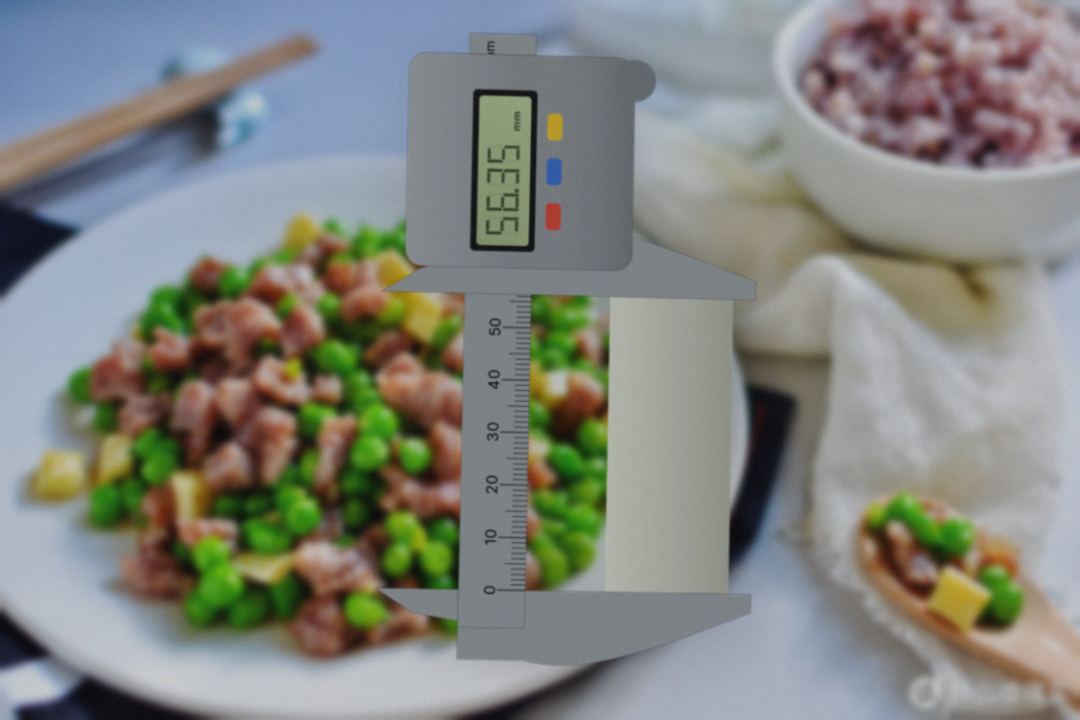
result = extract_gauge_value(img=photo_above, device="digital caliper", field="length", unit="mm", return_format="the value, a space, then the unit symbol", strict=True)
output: 56.35 mm
